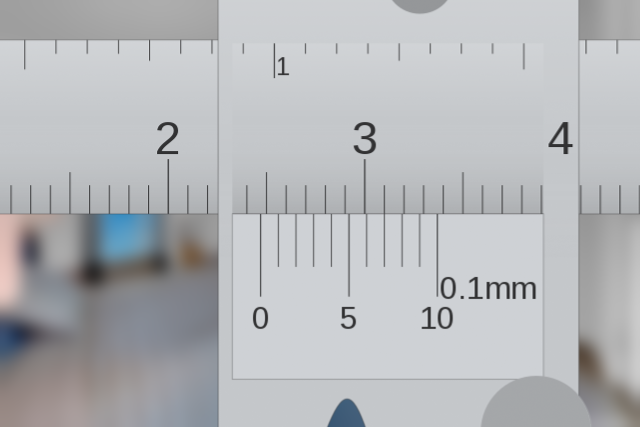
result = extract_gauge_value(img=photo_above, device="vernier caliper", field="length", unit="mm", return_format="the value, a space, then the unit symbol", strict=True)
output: 24.7 mm
